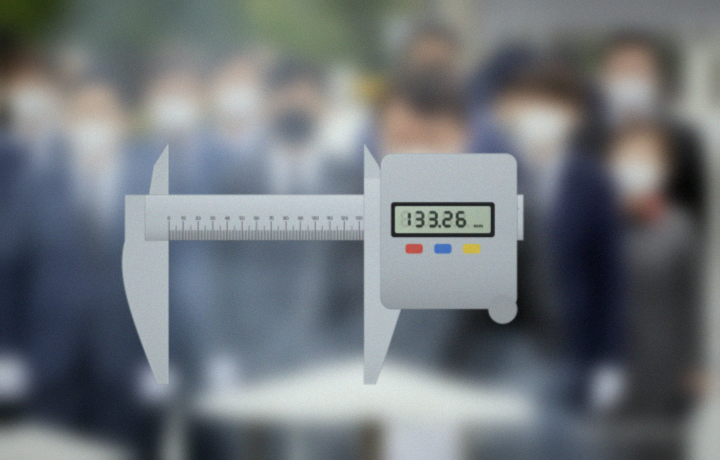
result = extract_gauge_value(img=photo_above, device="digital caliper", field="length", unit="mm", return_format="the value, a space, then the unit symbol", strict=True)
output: 133.26 mm
